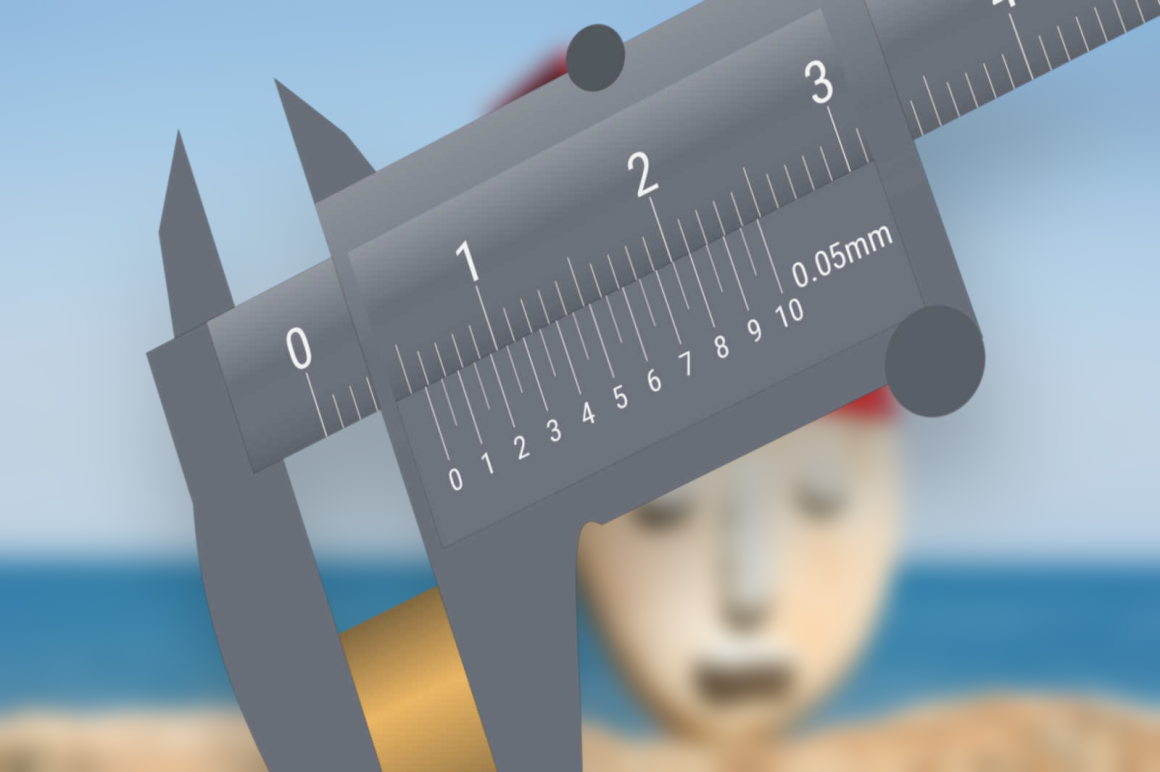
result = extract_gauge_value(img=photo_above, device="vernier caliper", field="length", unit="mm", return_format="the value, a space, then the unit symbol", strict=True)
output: 5.8 mm
